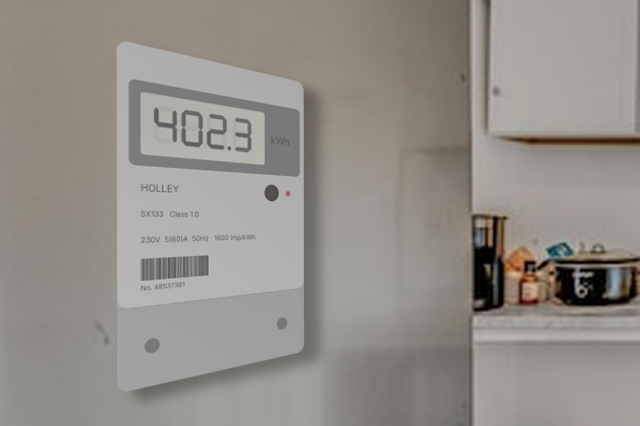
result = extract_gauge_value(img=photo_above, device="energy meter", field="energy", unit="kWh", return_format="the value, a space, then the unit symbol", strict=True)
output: 402.3 kWh
